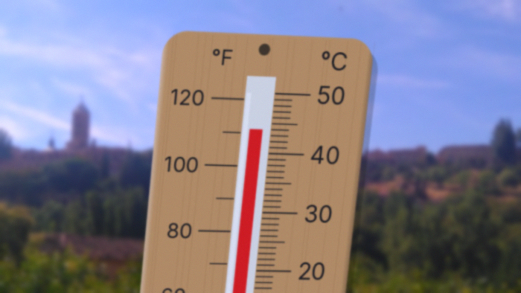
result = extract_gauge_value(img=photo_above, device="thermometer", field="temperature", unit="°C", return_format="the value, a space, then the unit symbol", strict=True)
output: 44 °C
